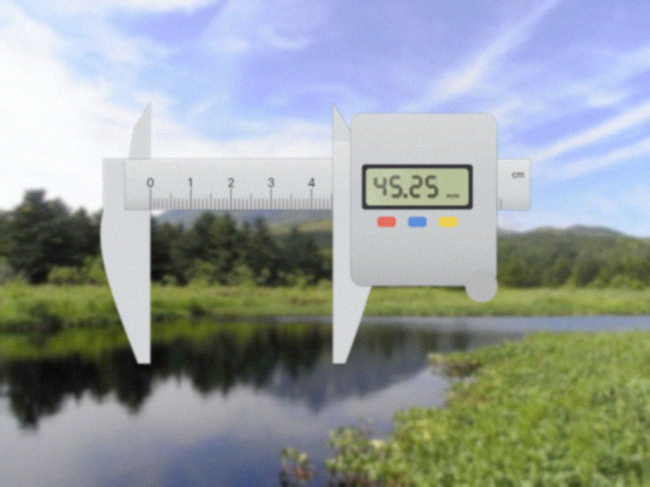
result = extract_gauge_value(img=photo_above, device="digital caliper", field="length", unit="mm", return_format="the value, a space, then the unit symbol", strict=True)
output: 45.25 mm
